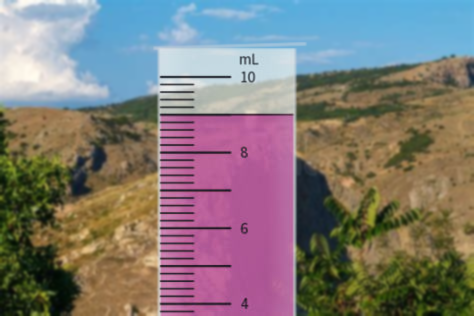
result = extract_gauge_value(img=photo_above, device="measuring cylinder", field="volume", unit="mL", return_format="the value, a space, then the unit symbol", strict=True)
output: 9 mL
